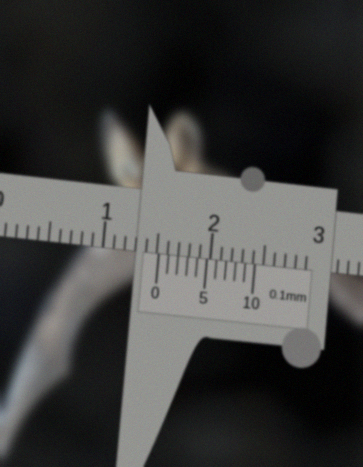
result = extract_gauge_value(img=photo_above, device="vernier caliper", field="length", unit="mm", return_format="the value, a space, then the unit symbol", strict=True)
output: 15.2 mm
